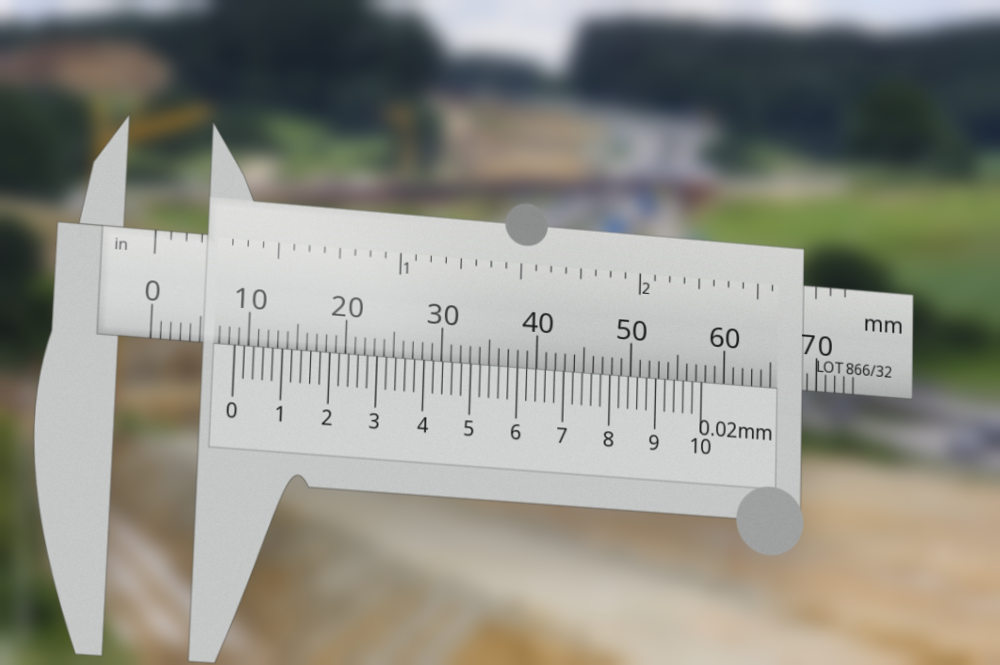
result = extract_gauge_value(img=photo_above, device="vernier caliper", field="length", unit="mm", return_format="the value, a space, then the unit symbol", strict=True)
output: 8.6 mm
